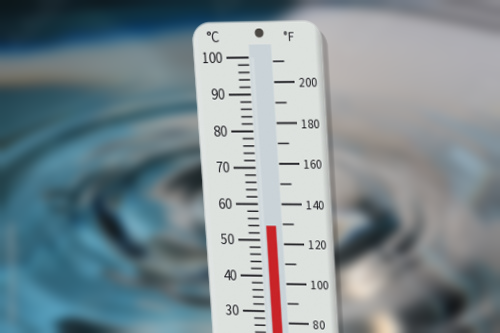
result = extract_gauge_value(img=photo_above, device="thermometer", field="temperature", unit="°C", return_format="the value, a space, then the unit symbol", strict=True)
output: 54 °C
